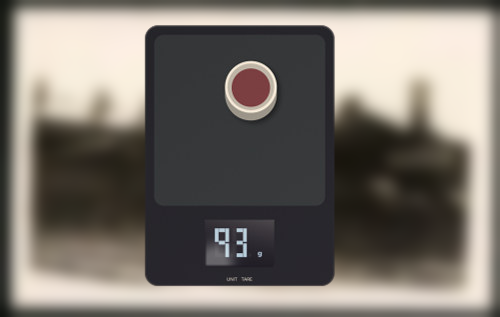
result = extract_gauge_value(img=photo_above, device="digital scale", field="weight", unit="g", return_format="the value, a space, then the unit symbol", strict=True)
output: 93 g
